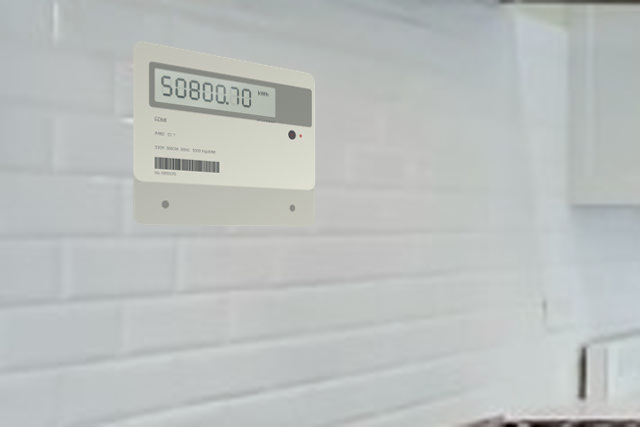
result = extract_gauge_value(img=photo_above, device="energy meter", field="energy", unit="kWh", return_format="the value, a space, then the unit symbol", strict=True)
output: 50800.70 kWh
